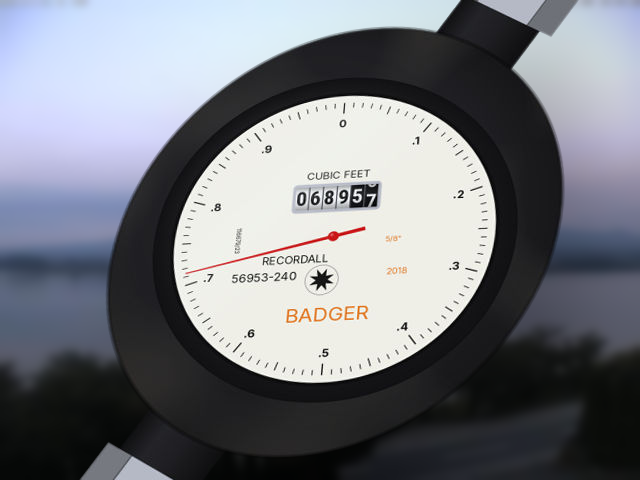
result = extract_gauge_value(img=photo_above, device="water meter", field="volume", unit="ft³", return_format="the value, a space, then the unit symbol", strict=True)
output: 68956.71 ft³
